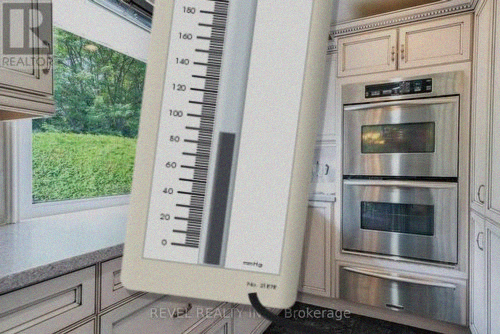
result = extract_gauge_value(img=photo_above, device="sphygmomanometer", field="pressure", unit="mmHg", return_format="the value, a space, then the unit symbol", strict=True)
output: 90 mmHg
